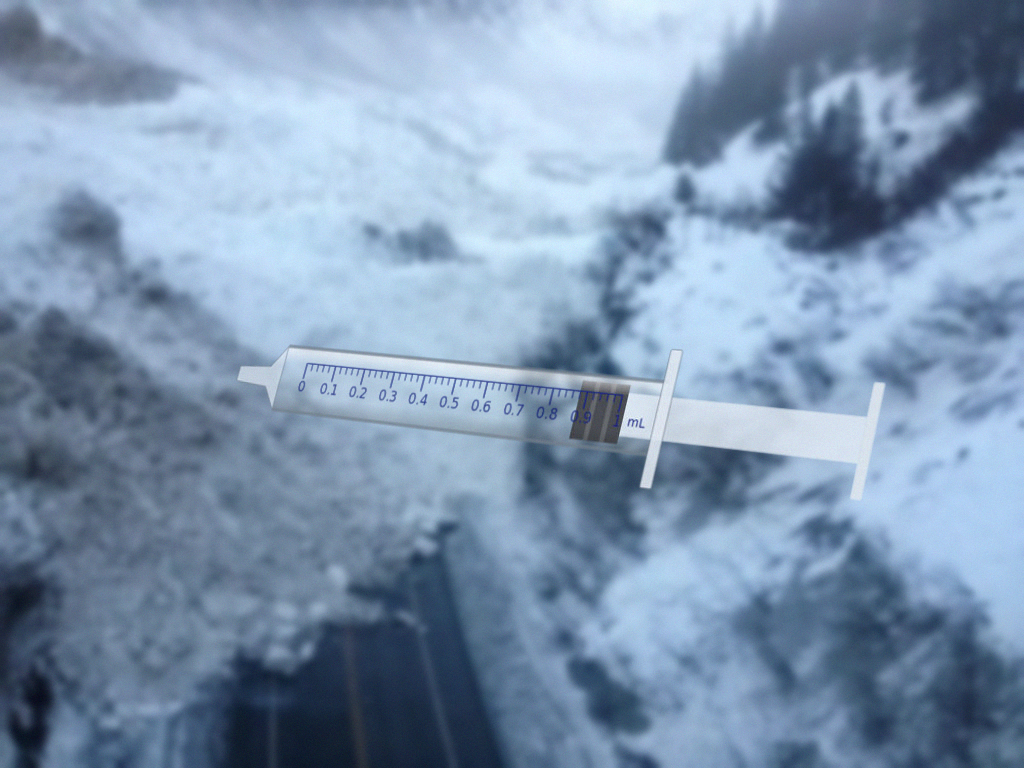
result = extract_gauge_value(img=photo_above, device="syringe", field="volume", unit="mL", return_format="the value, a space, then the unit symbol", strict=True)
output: 0.88 mL
